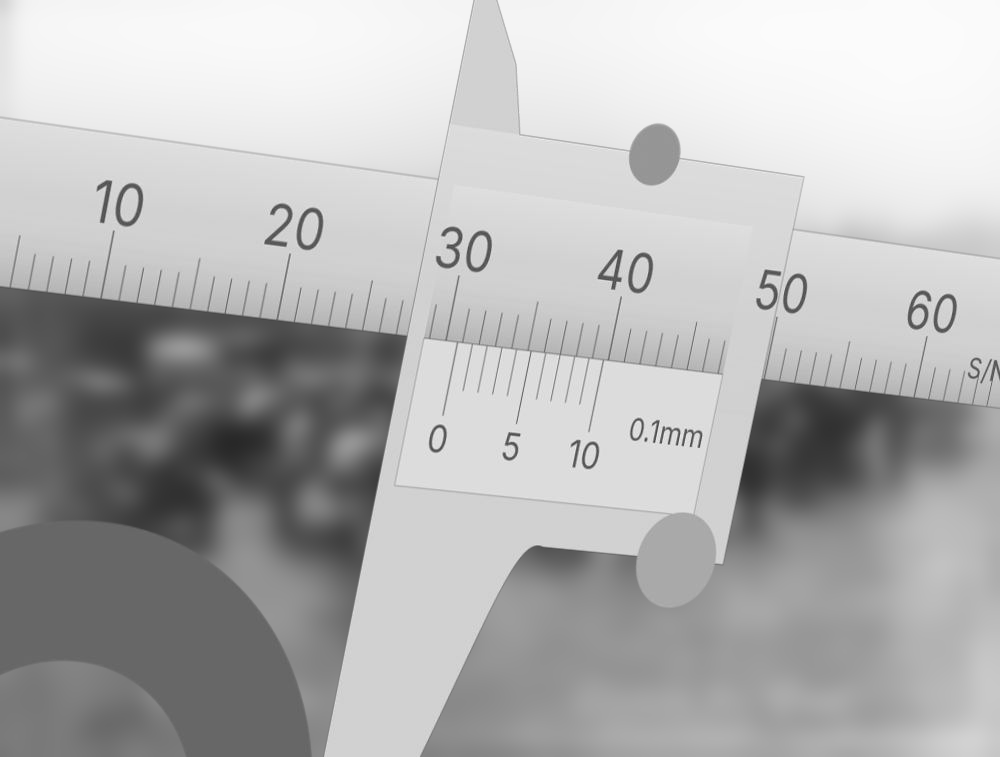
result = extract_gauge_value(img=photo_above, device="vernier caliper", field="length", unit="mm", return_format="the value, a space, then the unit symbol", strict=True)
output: 30.7 mm
